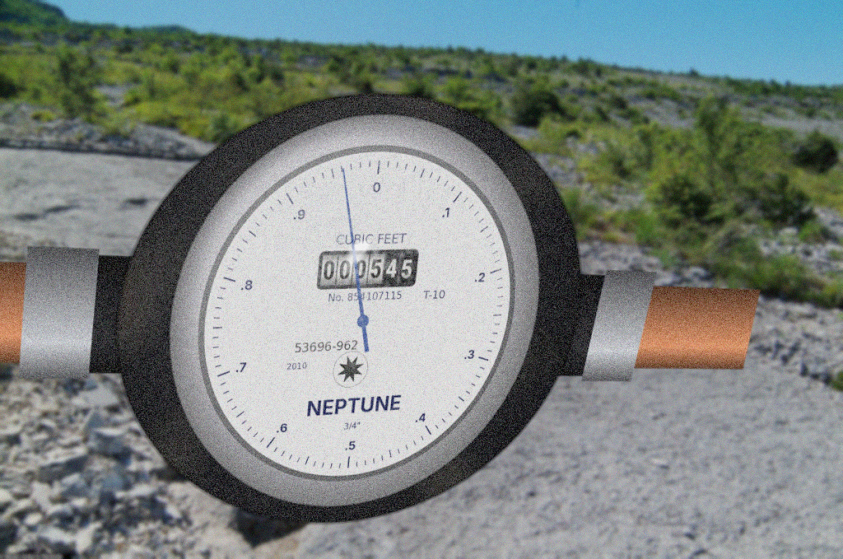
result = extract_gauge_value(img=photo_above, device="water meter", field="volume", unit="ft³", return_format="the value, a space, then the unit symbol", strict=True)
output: 544.96 ft³
